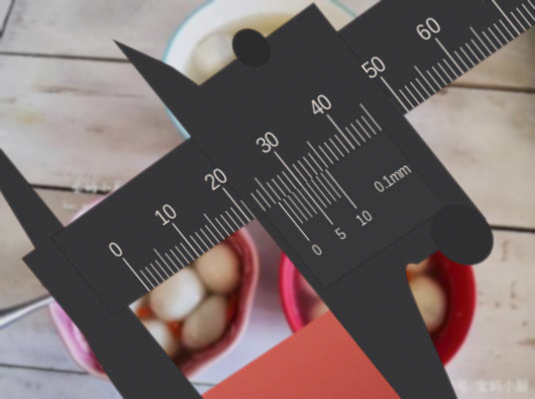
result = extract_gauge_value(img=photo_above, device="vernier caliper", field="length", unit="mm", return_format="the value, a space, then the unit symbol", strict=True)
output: 25.5 mm
